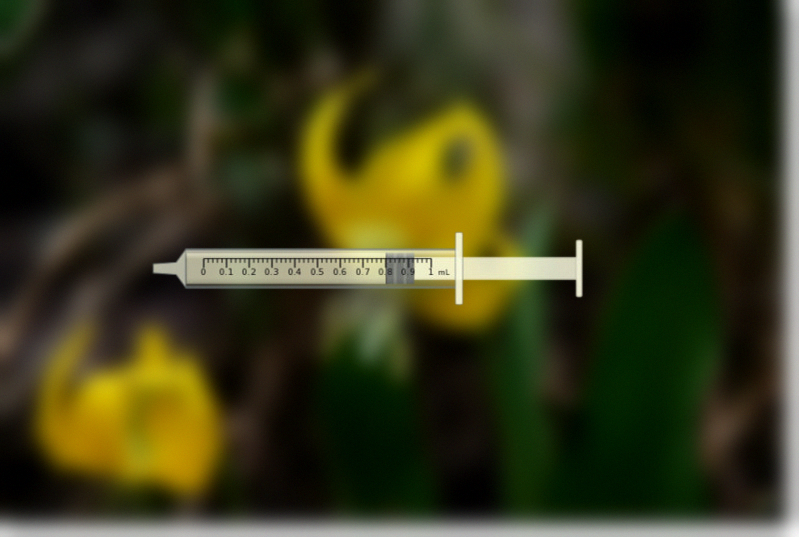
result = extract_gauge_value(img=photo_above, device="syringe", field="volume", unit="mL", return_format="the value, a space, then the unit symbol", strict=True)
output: 0.8 mL
